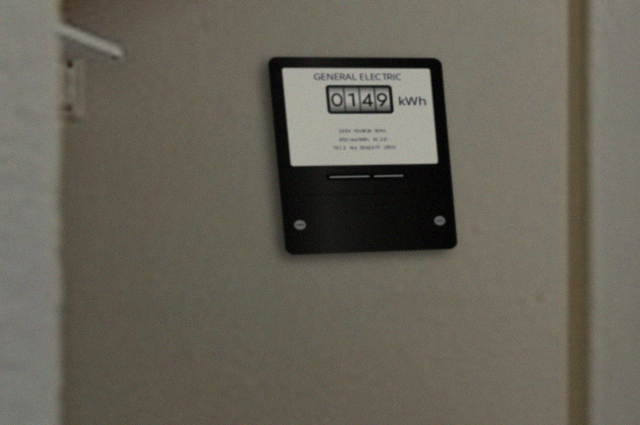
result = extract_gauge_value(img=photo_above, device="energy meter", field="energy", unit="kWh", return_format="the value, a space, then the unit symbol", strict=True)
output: 149 kWh
